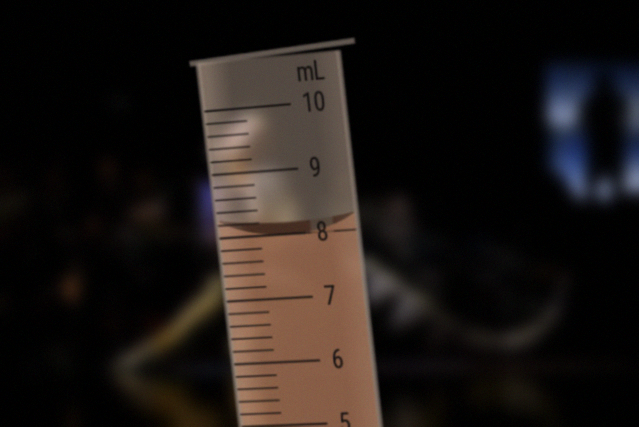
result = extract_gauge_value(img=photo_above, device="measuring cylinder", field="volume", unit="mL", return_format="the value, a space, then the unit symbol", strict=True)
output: 8 mL
